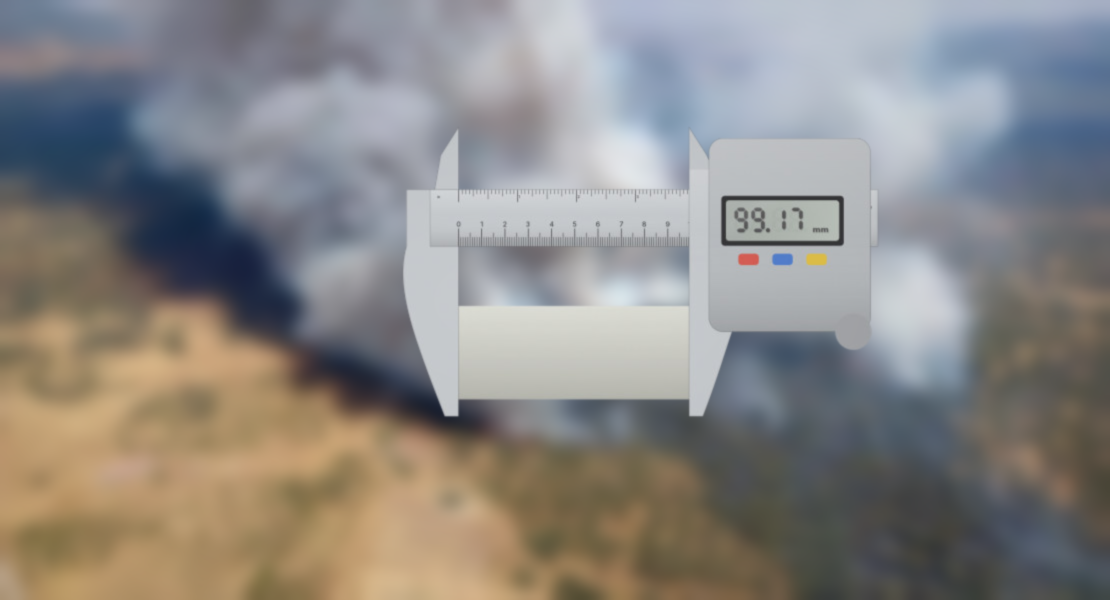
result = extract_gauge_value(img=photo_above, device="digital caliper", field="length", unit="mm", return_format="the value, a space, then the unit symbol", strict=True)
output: 99.17 mm
